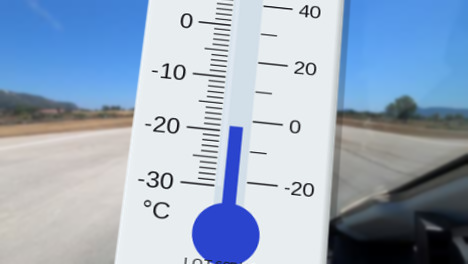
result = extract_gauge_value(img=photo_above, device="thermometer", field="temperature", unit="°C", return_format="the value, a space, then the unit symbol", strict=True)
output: -19 °C
